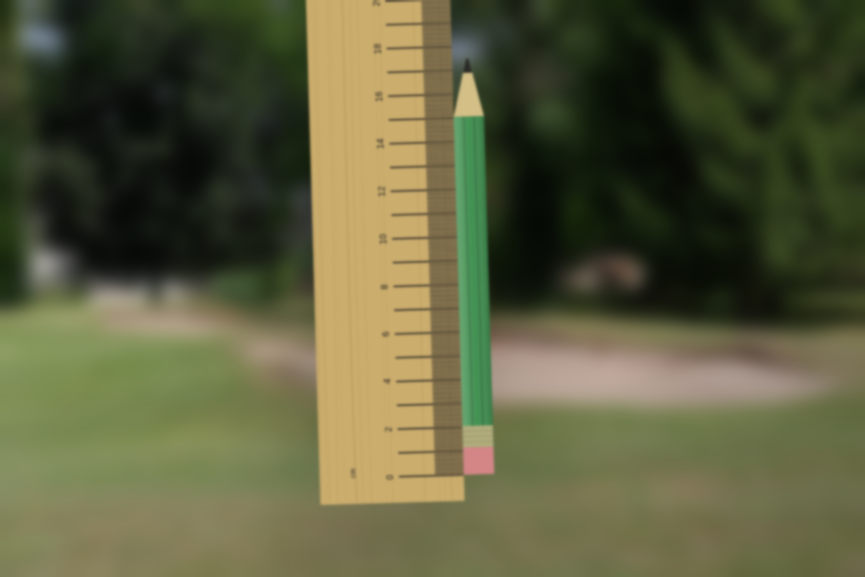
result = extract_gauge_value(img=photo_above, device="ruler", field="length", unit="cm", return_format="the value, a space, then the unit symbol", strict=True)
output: 17.5 cm
